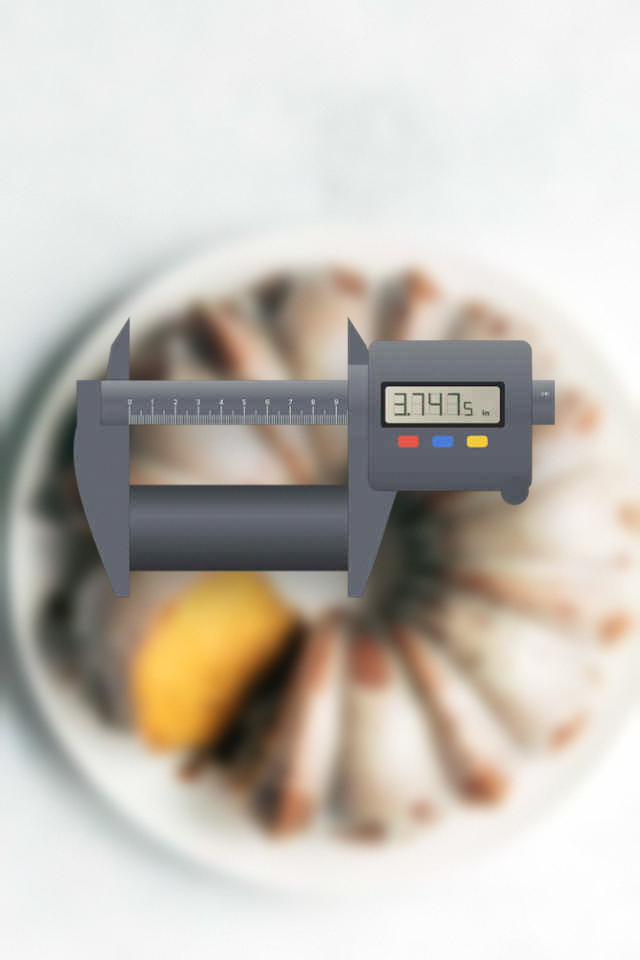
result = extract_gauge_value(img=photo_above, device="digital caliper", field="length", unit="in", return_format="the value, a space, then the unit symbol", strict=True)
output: 3.7475 in
